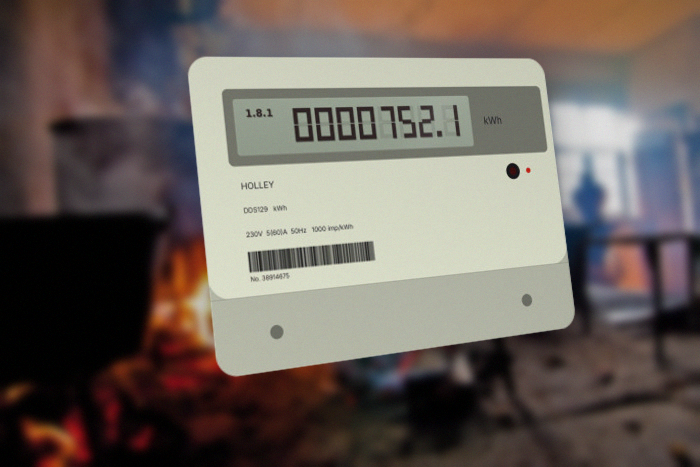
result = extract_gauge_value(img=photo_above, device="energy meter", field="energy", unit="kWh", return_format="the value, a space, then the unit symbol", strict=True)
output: 752.1 kWh
